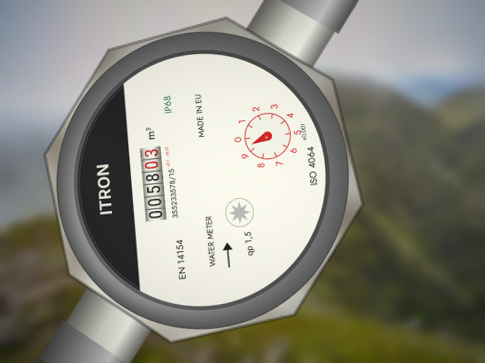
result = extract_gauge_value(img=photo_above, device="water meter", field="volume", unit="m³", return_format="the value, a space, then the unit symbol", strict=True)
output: 58.029 m³
